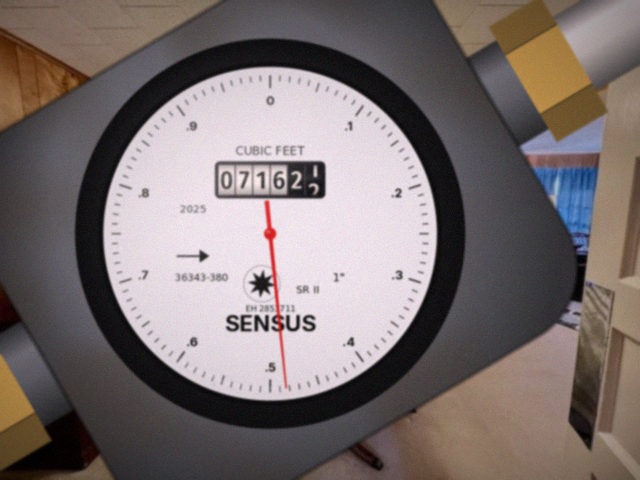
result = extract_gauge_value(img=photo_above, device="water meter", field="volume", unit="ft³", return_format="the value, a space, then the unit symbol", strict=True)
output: 71621.48 ft³
